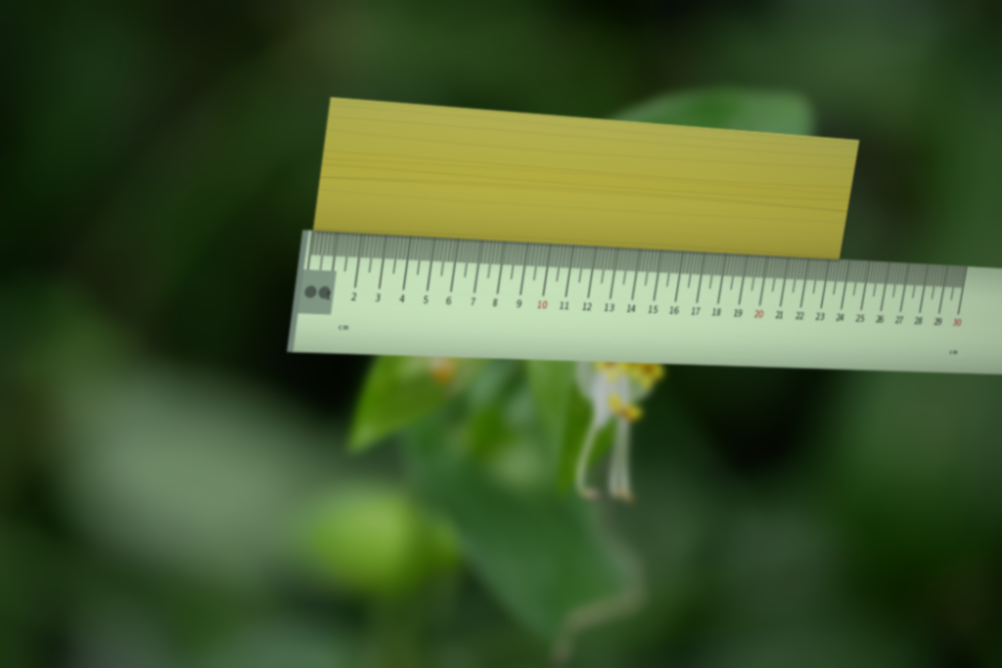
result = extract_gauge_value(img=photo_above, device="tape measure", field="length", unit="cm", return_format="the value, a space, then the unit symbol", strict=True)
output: 23.5 cm
